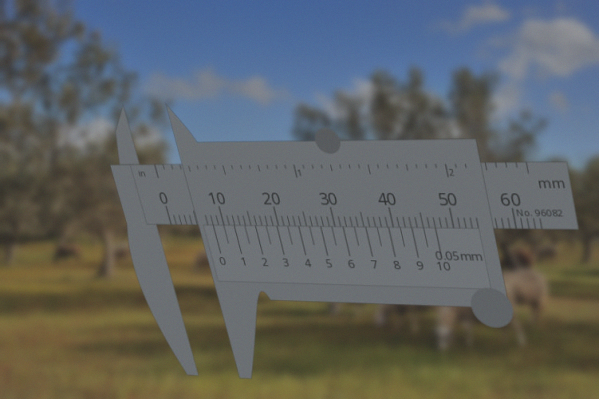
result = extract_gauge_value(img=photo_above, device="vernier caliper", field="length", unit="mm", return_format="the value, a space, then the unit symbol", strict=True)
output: 8.0 mm
